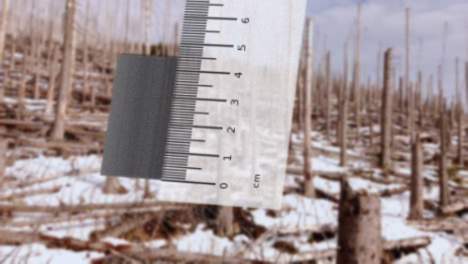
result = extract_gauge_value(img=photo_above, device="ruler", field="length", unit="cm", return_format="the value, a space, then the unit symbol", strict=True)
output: 4.5 cm
